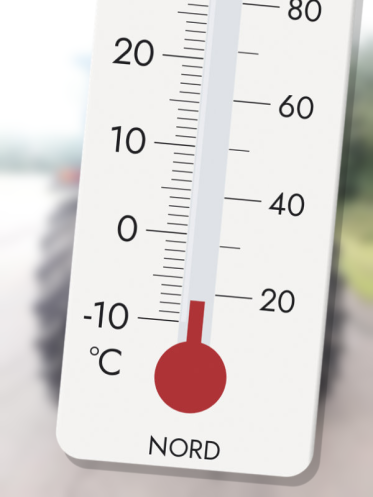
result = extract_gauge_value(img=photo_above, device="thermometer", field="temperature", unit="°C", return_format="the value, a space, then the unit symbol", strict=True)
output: -7.5 °C
